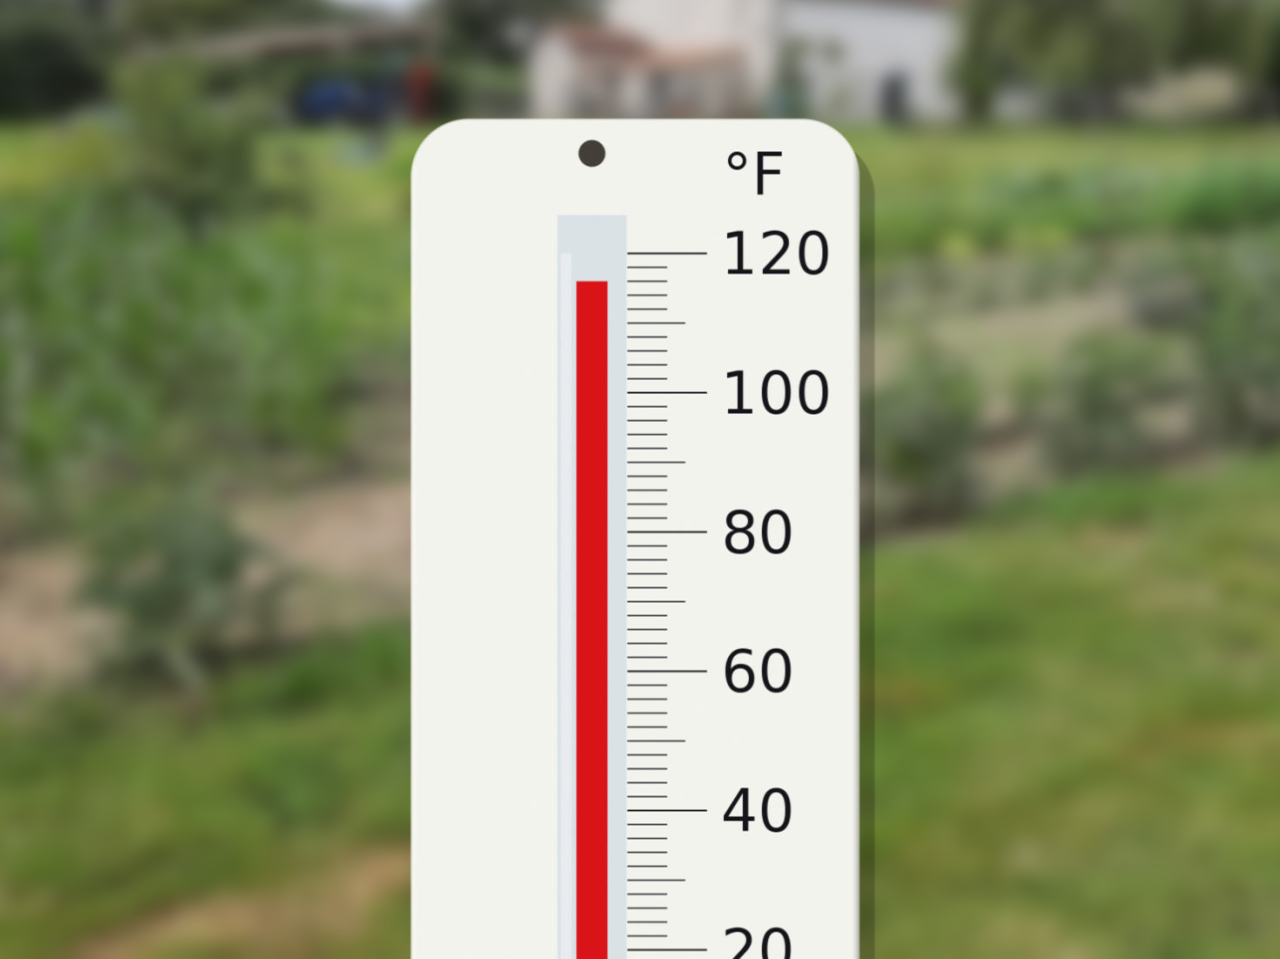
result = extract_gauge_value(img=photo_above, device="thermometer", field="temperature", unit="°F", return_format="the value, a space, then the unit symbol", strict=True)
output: 116 °F
